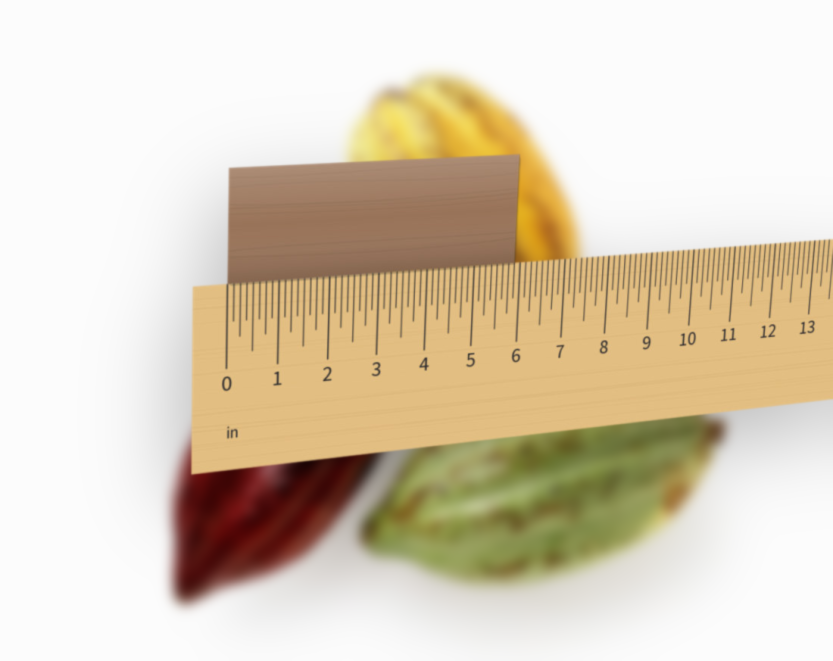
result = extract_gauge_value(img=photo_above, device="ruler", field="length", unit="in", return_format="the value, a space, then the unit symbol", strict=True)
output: 5.875 in
